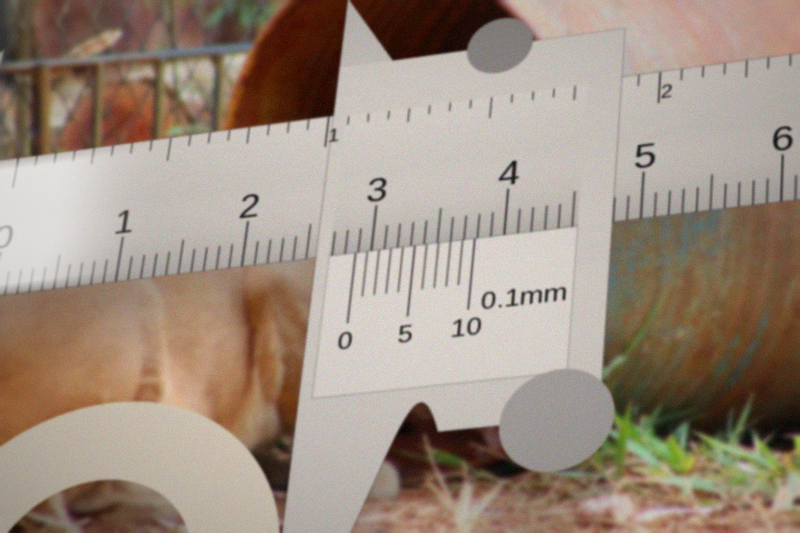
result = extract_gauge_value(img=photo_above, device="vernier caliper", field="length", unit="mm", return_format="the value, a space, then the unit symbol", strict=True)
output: 28.8 mm
